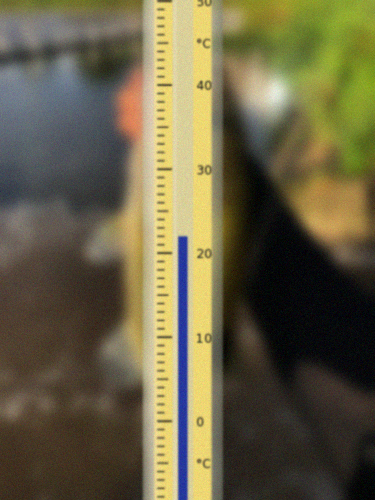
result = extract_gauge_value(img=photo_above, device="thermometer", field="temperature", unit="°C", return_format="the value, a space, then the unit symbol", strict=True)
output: 22 °C
